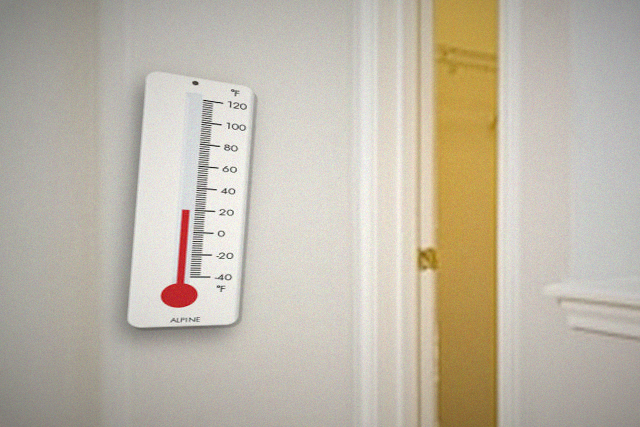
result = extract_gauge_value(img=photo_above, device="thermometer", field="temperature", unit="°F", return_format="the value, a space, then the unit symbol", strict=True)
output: 20 °F
